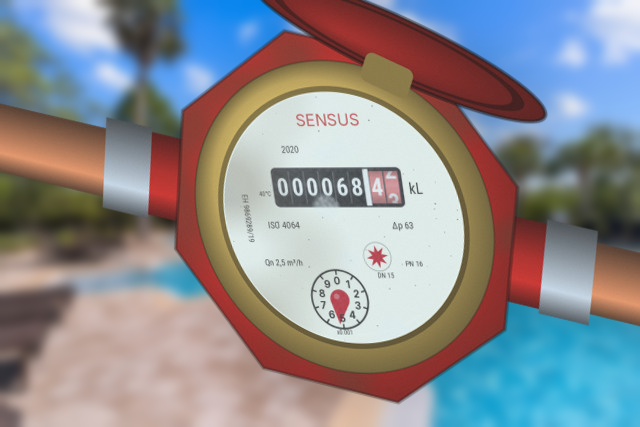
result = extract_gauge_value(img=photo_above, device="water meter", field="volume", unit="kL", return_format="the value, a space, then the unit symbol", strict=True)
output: 68.425 kL
